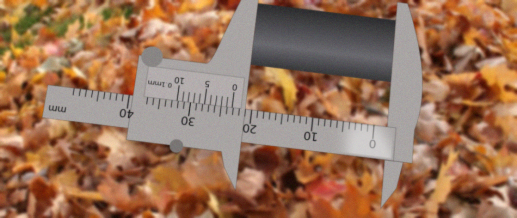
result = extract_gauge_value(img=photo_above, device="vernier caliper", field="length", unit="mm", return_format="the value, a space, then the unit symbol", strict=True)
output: 23.2 mm
